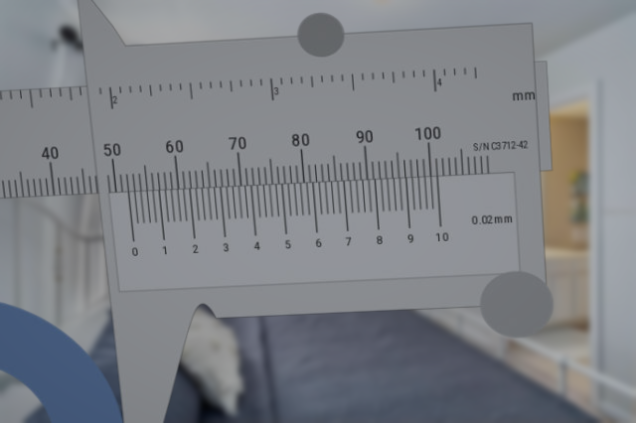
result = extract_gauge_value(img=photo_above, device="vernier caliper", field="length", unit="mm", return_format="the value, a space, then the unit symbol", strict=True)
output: 52.0 mm
